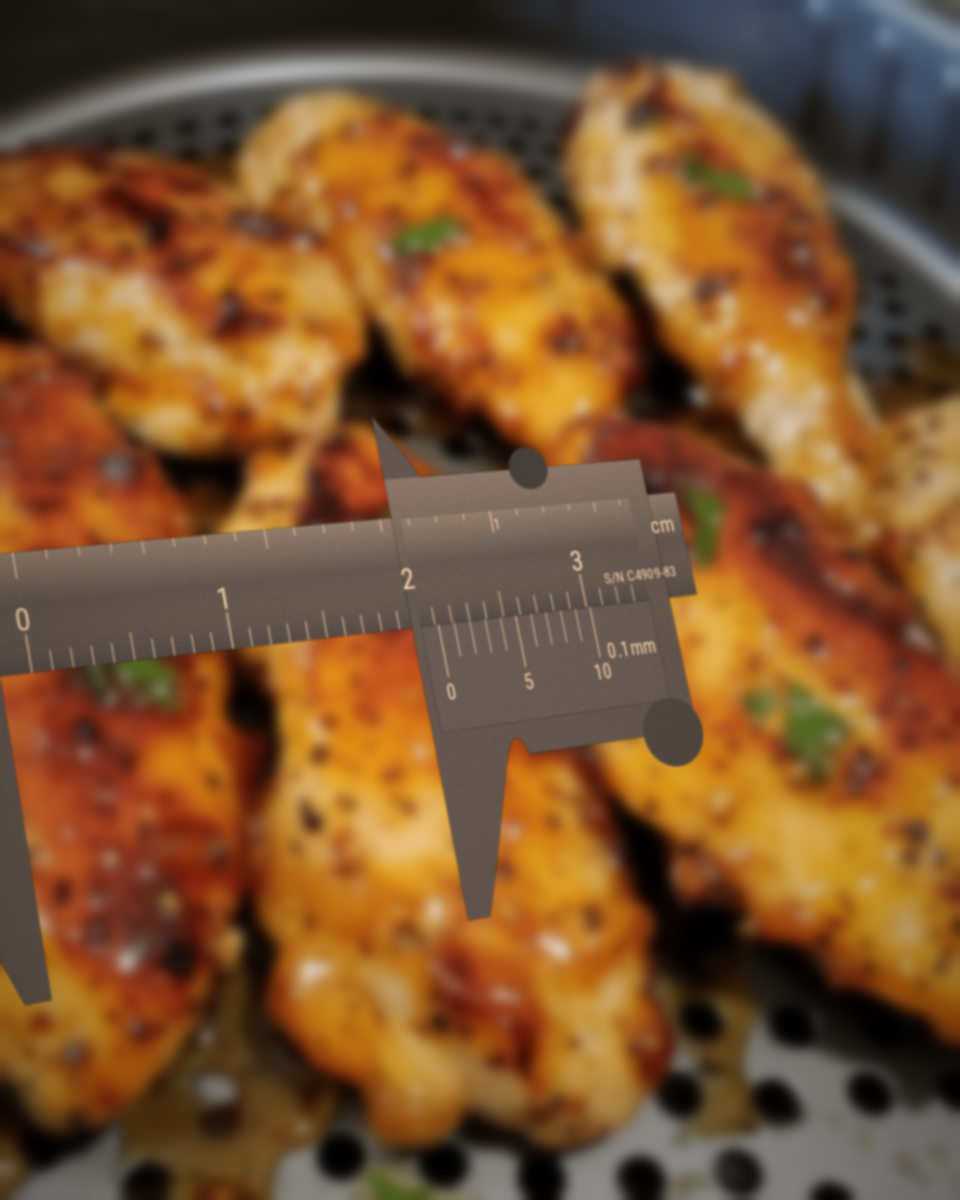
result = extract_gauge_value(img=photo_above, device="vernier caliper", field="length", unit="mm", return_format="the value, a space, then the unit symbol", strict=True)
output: 21.2 mm
